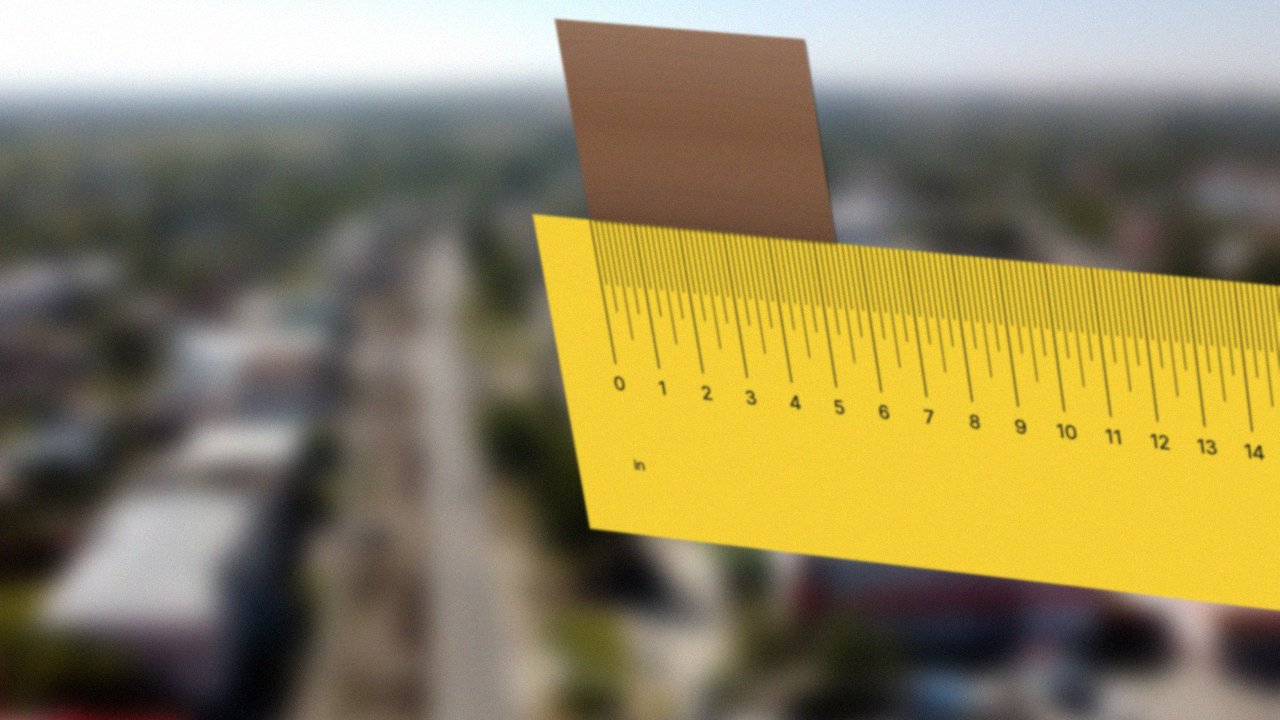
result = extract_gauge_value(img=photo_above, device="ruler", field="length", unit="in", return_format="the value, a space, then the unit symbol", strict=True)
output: 5.5 in
